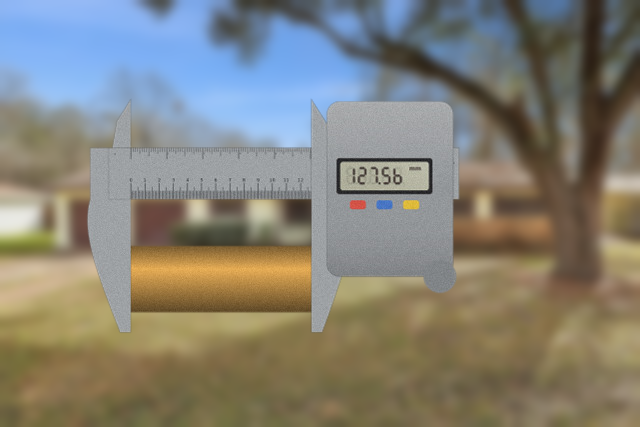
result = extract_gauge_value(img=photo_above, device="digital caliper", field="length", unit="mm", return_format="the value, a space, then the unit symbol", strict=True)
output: 127.56 mm
